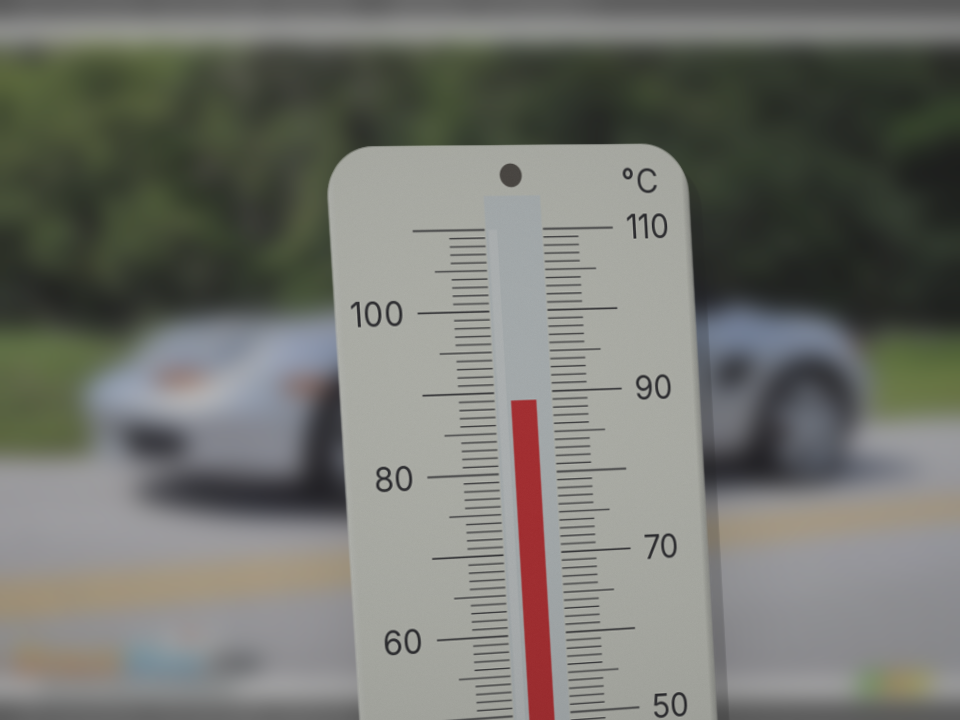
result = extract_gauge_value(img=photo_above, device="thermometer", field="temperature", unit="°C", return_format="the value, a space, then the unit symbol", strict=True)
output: 89 °C
